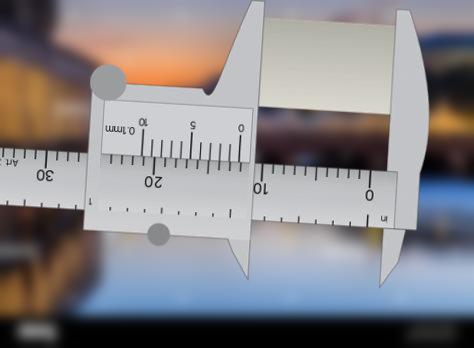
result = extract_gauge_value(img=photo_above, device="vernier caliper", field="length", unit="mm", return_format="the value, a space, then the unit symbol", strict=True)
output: 12.2 mm
